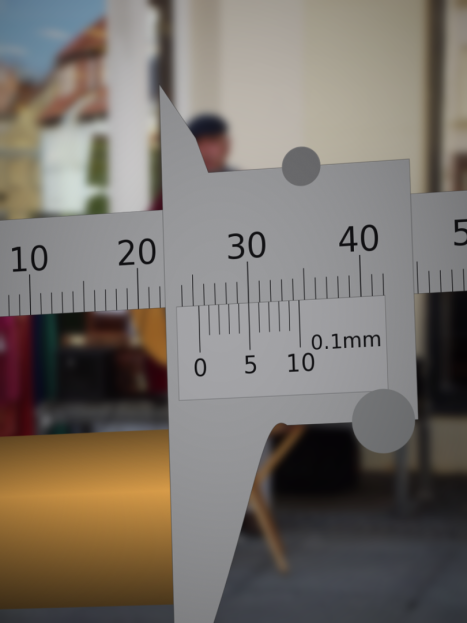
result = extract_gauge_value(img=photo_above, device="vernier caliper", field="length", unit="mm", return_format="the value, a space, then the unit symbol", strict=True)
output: 25.5 mm
